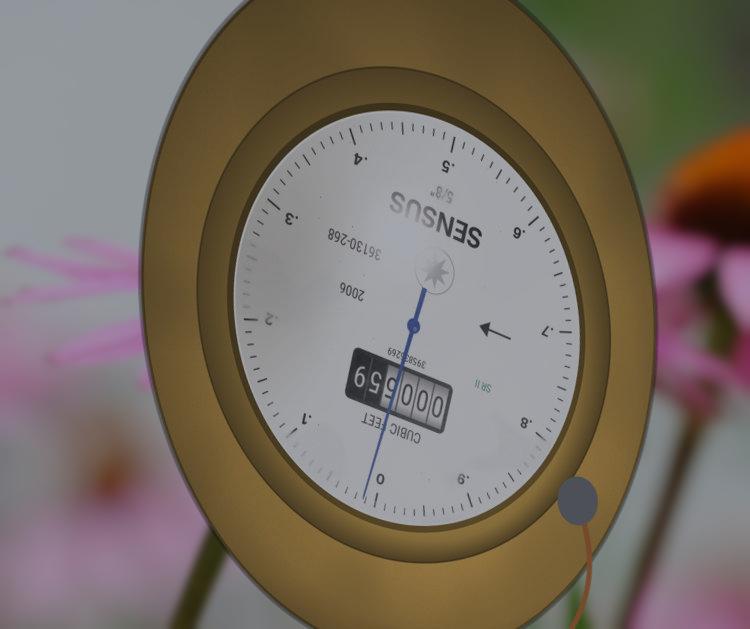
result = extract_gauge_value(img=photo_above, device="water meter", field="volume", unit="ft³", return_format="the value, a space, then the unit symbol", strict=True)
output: 559.01 ft³
